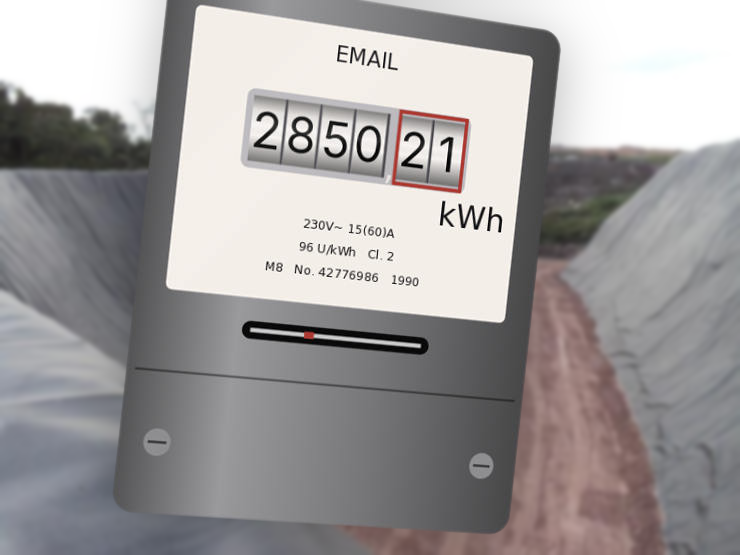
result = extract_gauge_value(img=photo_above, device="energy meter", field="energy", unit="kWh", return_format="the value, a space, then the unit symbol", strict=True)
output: 2850.21 kWh
